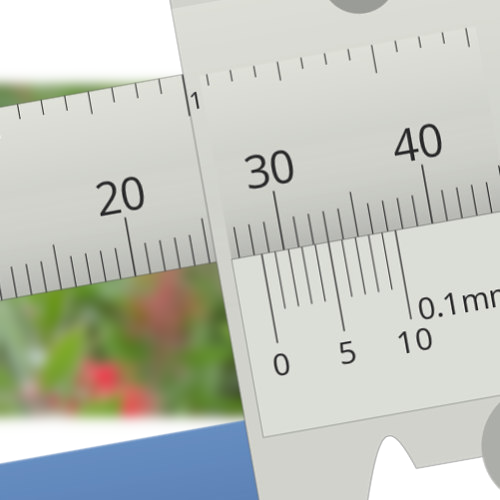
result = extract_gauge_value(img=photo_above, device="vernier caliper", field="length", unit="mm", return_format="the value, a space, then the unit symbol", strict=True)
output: 28.5 mm
